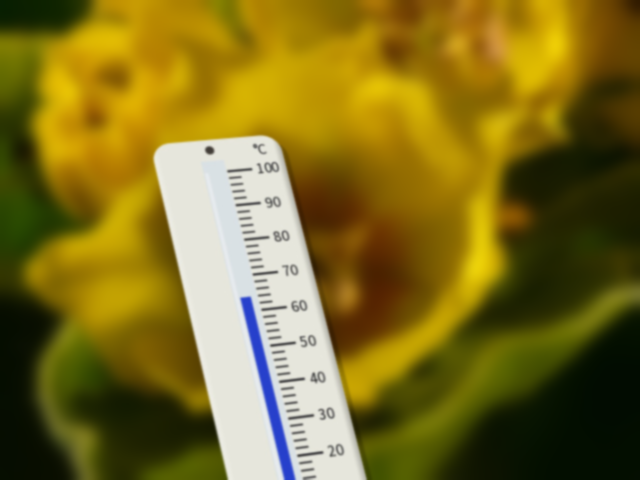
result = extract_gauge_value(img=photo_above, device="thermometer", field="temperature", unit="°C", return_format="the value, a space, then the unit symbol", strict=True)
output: 64 °C
